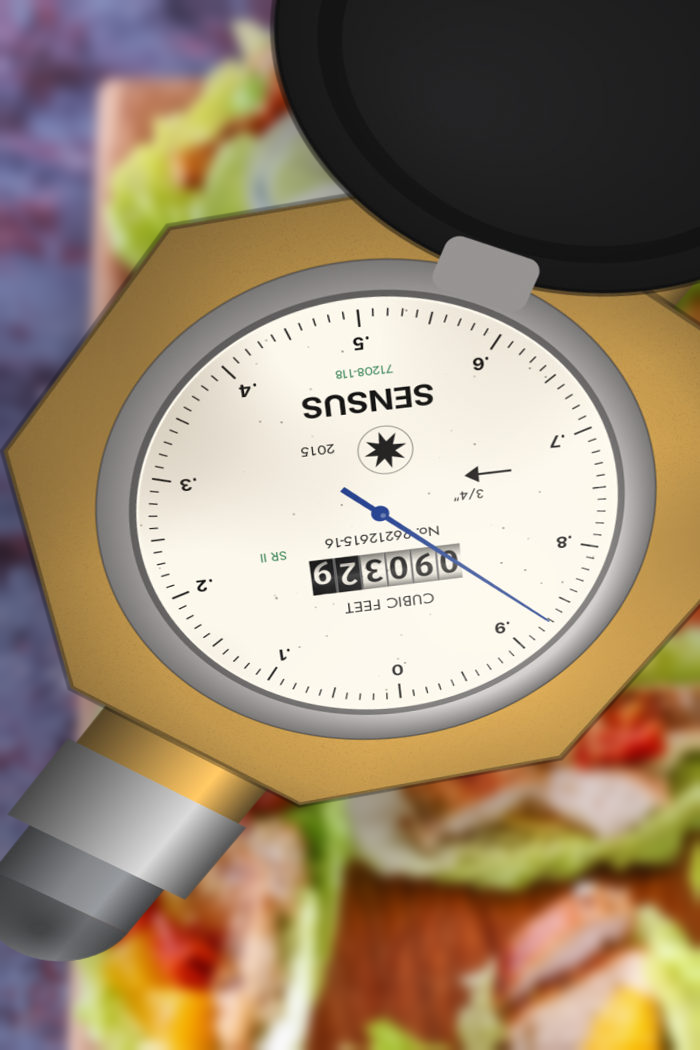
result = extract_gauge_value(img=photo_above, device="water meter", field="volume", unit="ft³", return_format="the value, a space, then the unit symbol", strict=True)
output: 90328.87 ft³
